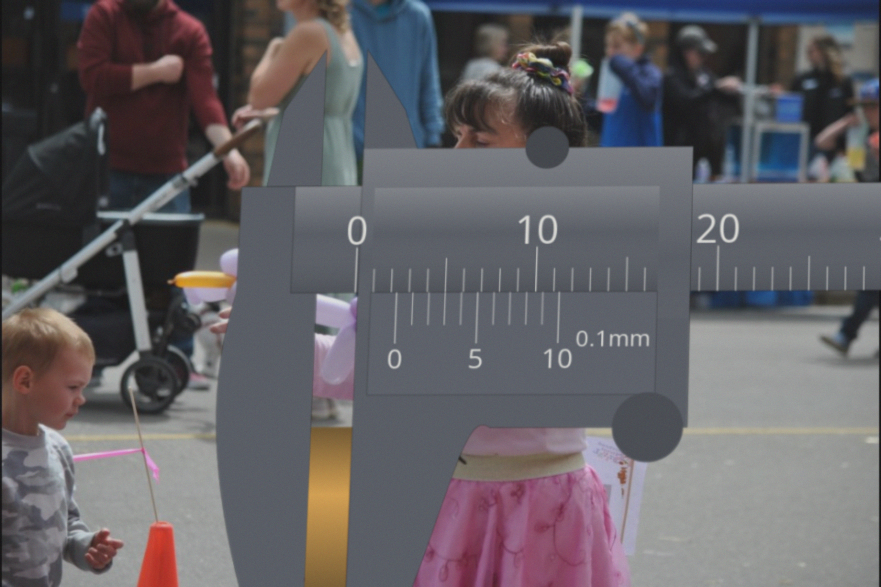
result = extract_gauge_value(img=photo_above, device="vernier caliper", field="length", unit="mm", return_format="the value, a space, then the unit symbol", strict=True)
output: 2.3 mm
